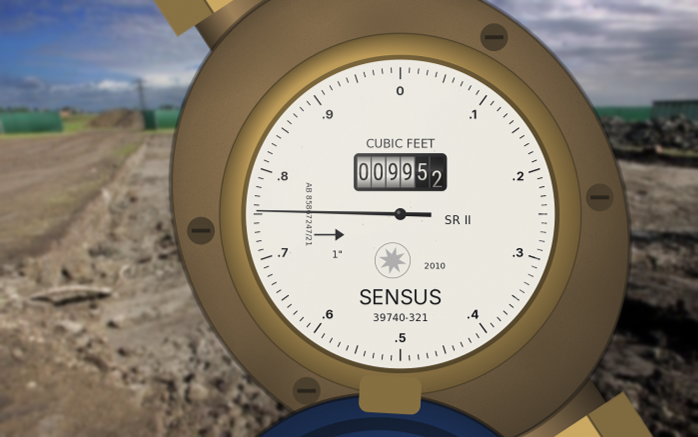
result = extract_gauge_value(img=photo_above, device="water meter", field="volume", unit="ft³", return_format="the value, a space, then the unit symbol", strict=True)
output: 9951.75 ft³
